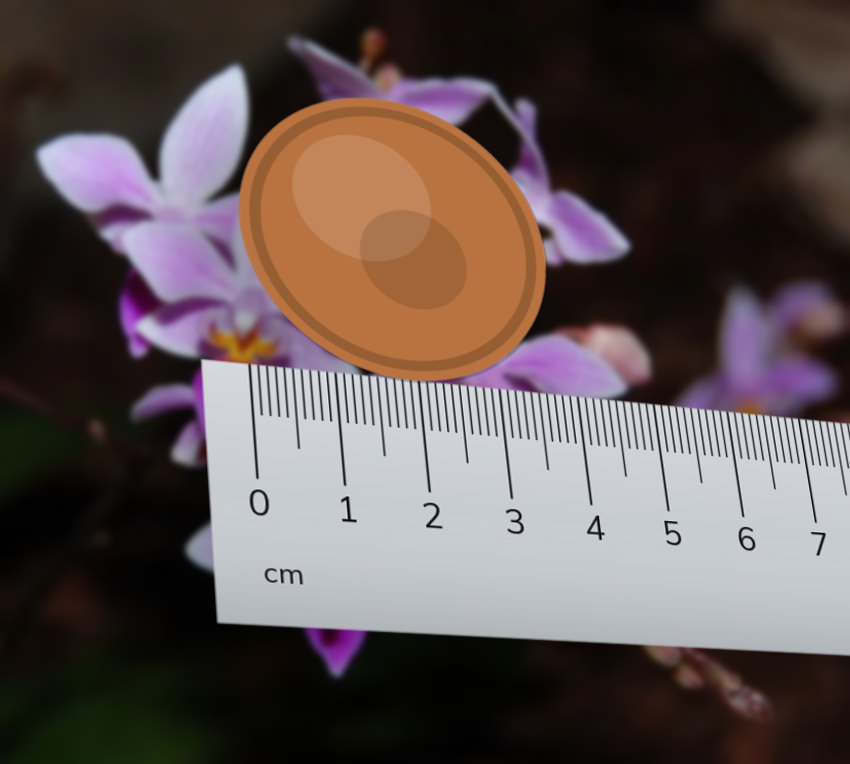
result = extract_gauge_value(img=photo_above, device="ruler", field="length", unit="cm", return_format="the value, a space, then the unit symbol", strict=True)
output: 3.8 cm
